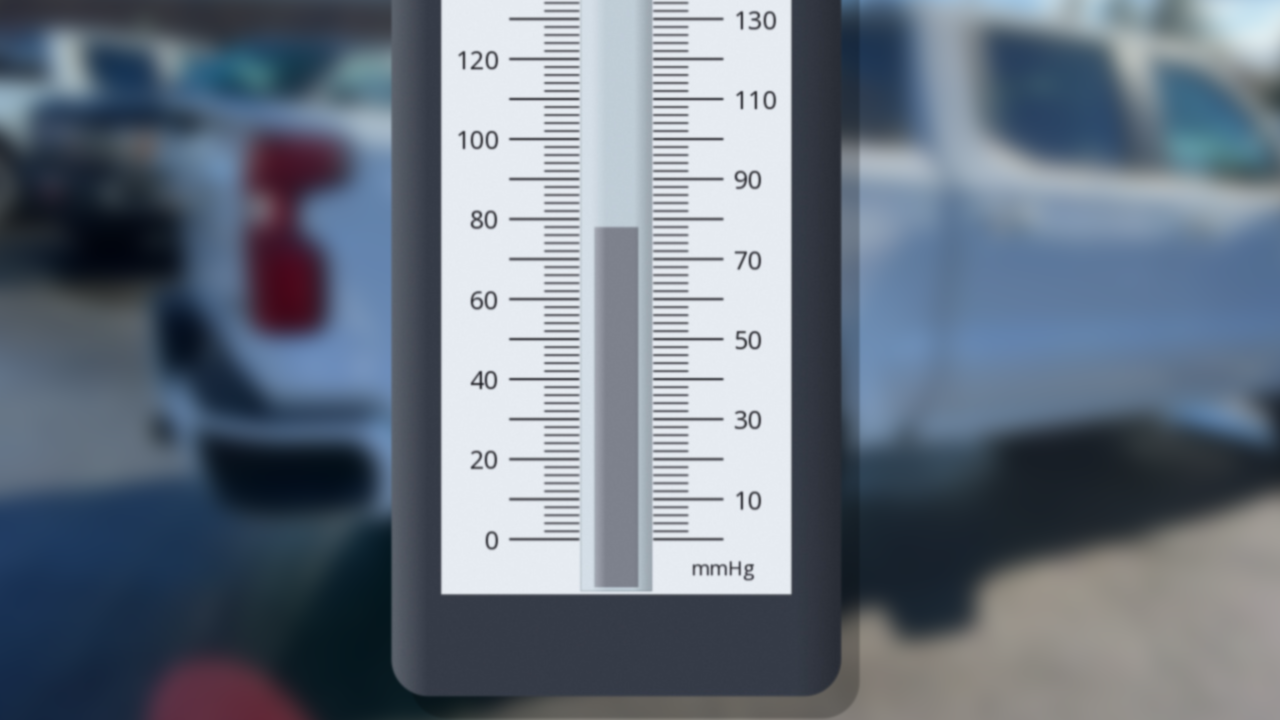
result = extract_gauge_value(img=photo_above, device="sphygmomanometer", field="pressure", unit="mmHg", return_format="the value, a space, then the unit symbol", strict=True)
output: 78 mmHg
